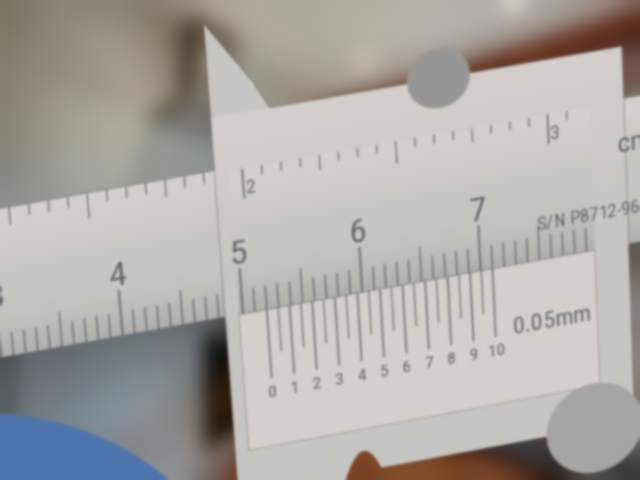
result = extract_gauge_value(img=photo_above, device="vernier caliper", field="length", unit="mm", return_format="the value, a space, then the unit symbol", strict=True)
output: 52.0 mm
